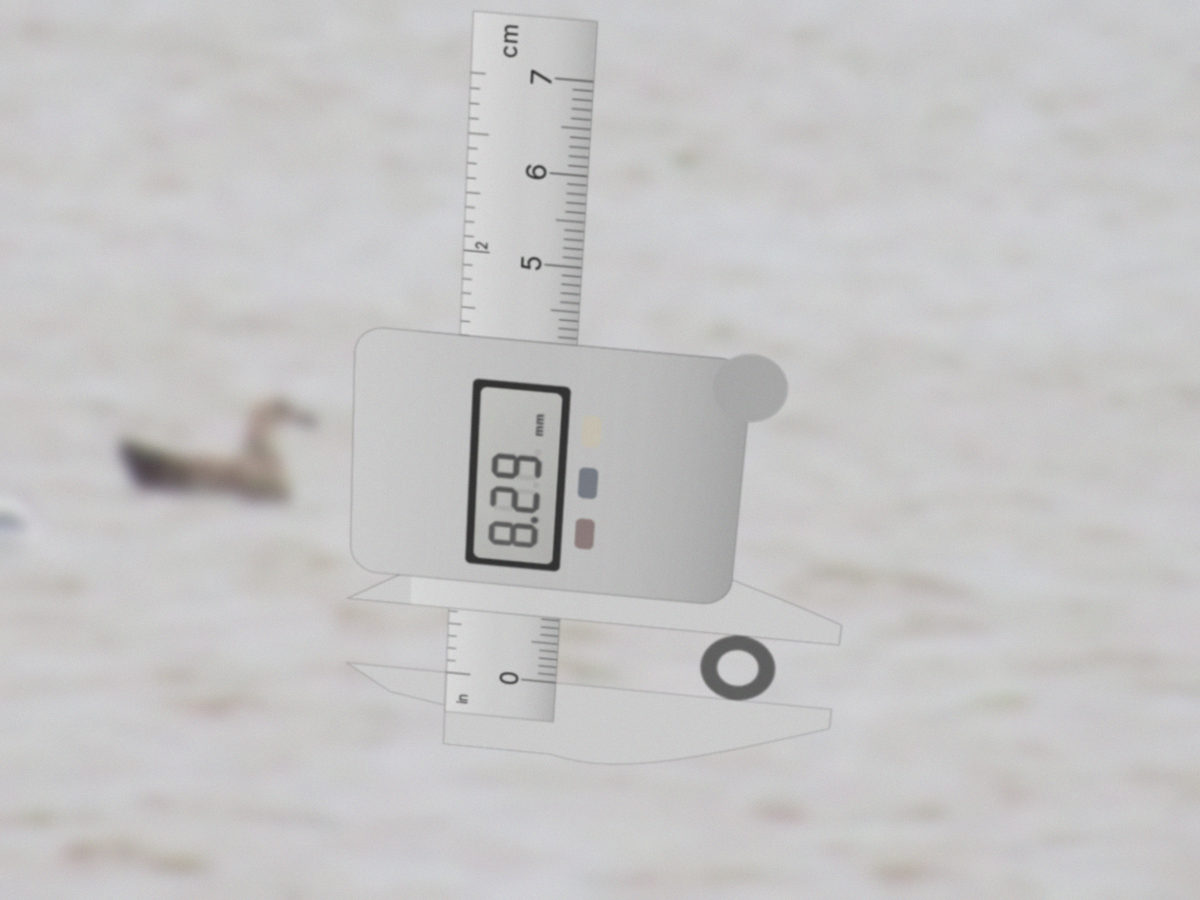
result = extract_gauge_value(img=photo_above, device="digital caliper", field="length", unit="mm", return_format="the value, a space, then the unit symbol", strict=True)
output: 8.29 mm
